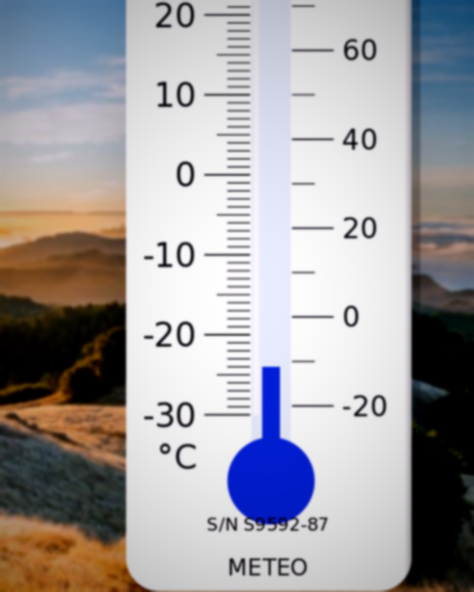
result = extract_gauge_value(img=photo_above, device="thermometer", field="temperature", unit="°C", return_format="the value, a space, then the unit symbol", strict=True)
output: -24 °C
